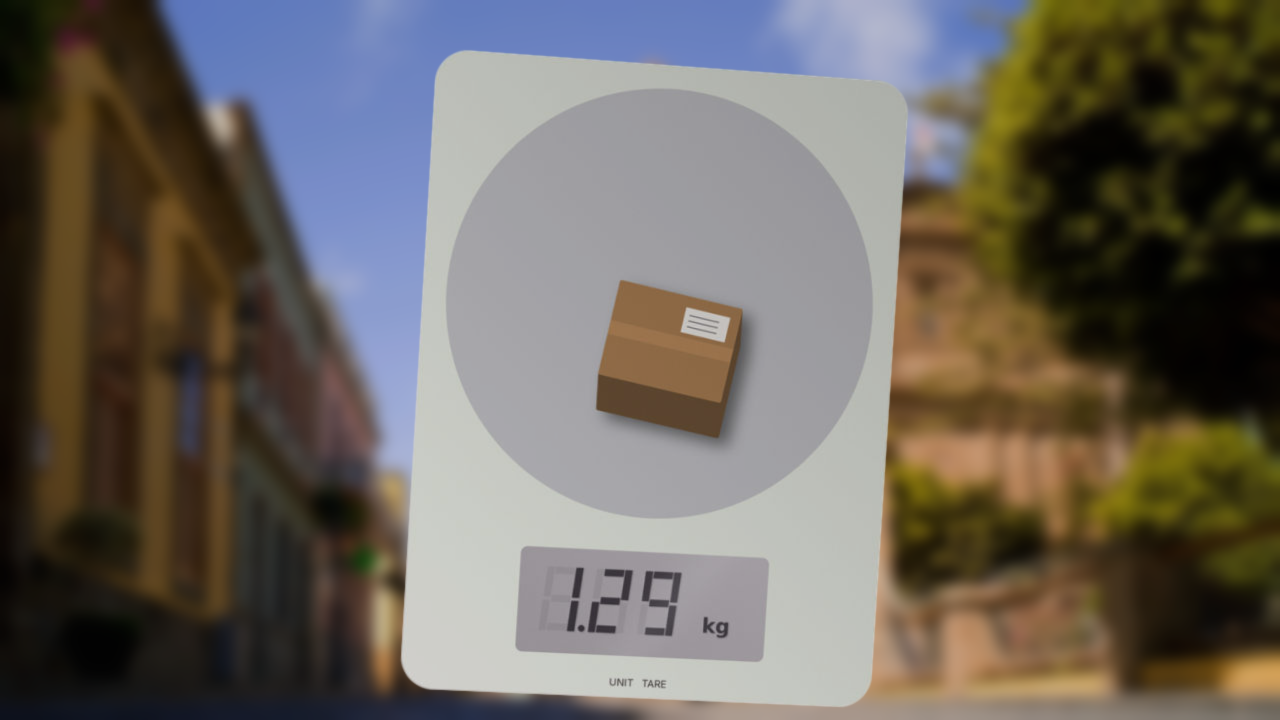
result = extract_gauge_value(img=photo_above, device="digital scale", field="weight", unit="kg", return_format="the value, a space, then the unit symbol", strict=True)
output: 1.29 kg
